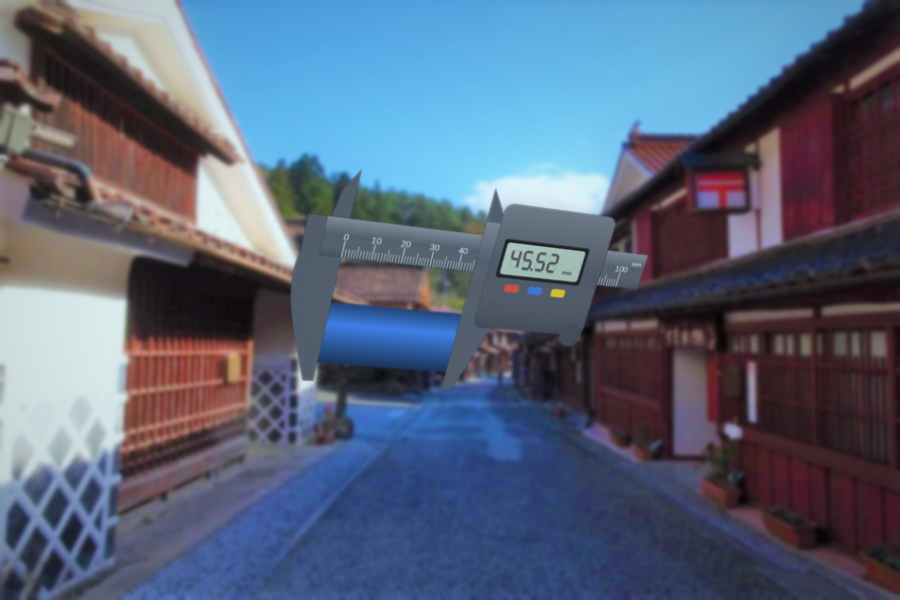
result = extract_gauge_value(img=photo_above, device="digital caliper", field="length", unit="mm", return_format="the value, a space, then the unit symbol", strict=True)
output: 45.52 mm
